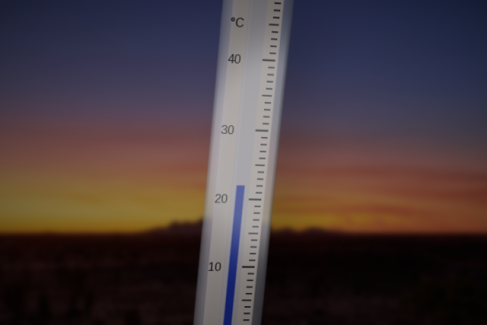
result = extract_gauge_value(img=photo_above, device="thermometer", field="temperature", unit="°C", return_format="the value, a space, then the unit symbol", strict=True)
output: 22 °C
